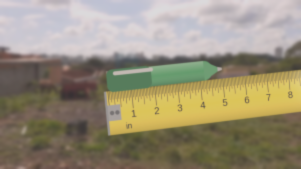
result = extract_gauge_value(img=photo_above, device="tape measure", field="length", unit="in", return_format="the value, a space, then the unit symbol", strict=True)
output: 5 in
